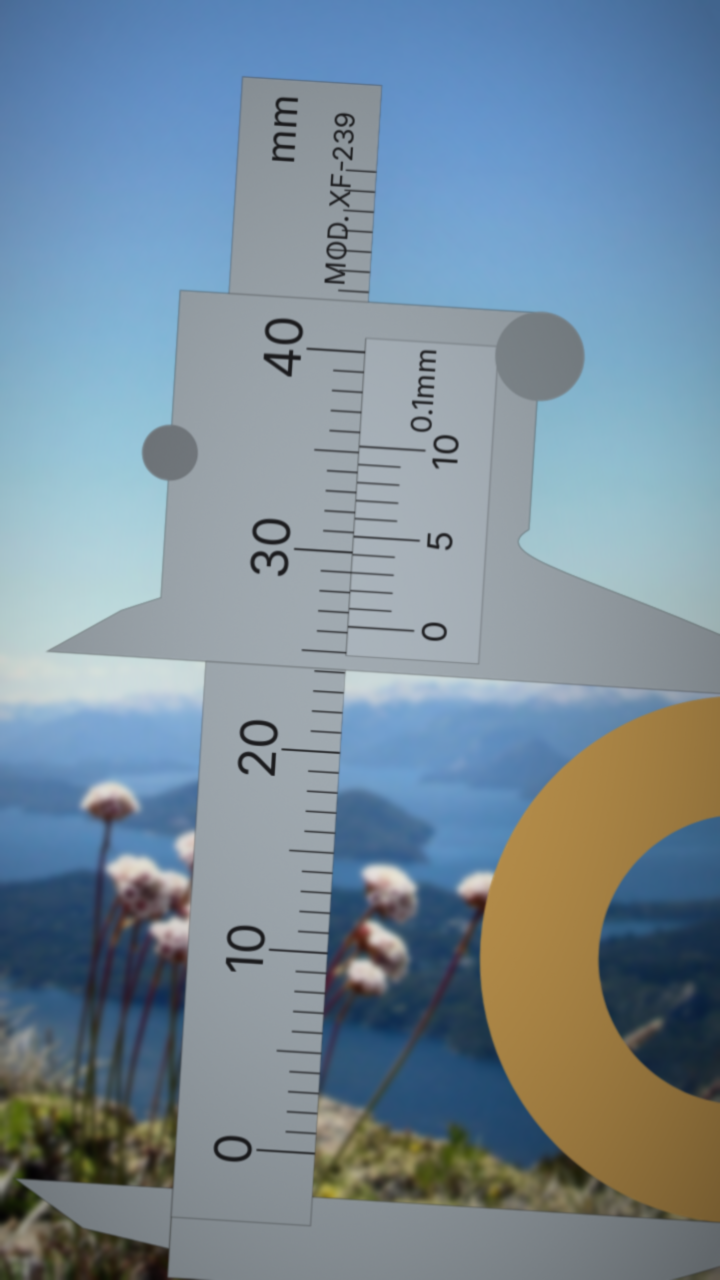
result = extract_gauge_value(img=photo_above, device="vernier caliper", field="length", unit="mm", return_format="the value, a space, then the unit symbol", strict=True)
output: 26.3 mm
